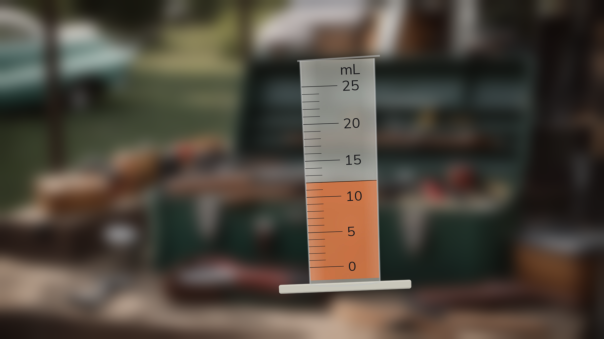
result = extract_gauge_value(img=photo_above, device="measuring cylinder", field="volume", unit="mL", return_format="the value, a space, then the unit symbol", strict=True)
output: 12 mL
